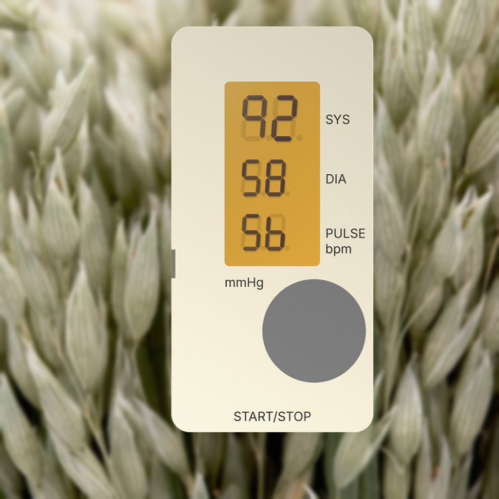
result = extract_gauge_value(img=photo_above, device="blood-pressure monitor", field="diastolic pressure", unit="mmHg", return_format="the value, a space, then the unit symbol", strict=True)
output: 58 mmHg
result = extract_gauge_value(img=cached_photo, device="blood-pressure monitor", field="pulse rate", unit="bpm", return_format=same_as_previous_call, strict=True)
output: 56 bpm
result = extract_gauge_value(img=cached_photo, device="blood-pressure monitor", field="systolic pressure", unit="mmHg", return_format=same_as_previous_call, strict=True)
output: 92 mmHg
